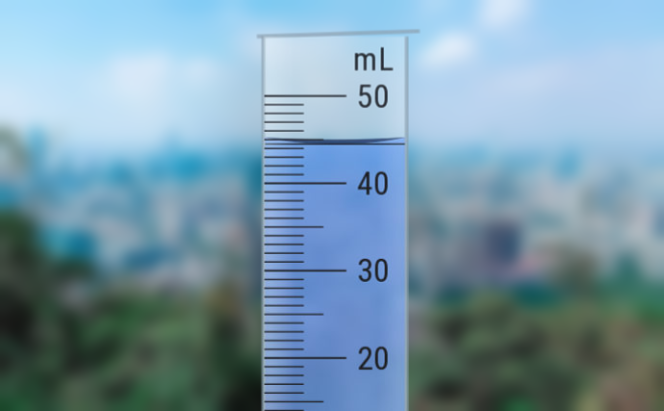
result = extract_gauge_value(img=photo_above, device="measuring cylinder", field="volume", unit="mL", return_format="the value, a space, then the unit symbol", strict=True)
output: 44.5 mL
